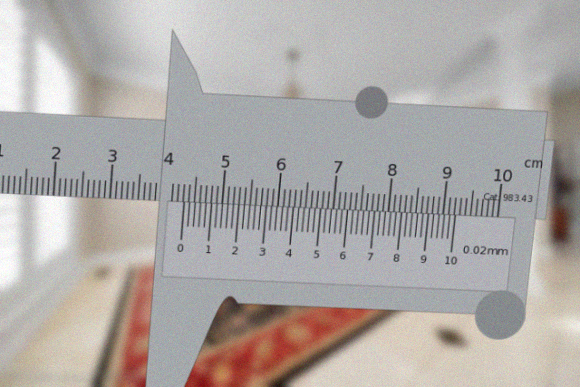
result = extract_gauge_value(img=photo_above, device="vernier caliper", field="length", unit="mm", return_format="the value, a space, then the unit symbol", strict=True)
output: 43.2 mm
